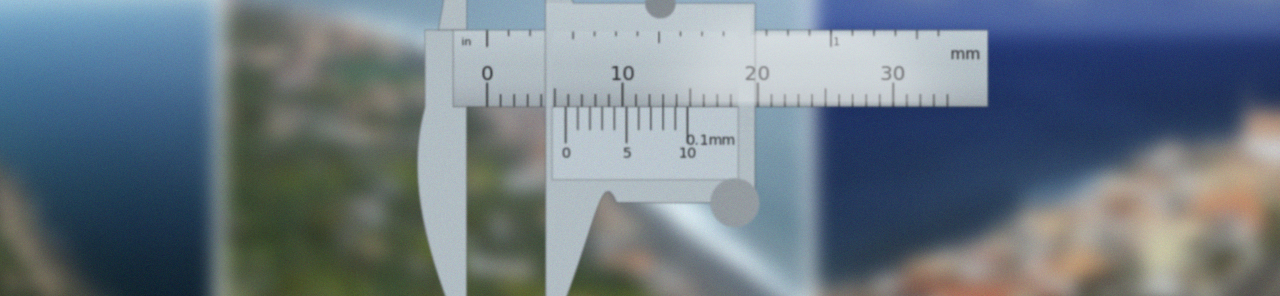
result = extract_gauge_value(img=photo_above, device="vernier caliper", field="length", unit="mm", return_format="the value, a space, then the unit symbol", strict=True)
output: 5.8 mm
